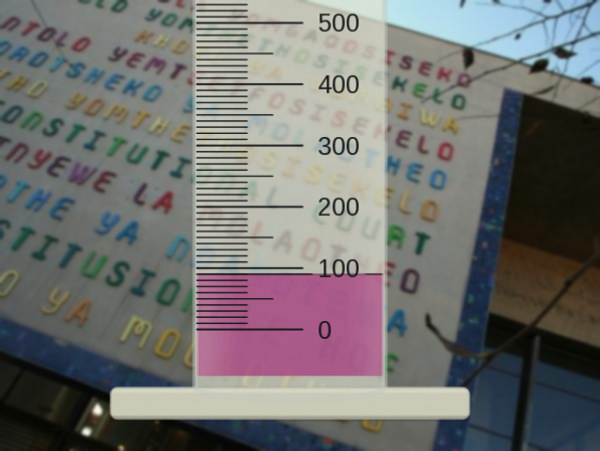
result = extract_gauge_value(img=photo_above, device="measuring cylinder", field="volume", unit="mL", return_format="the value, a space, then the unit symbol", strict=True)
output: 90 mL
